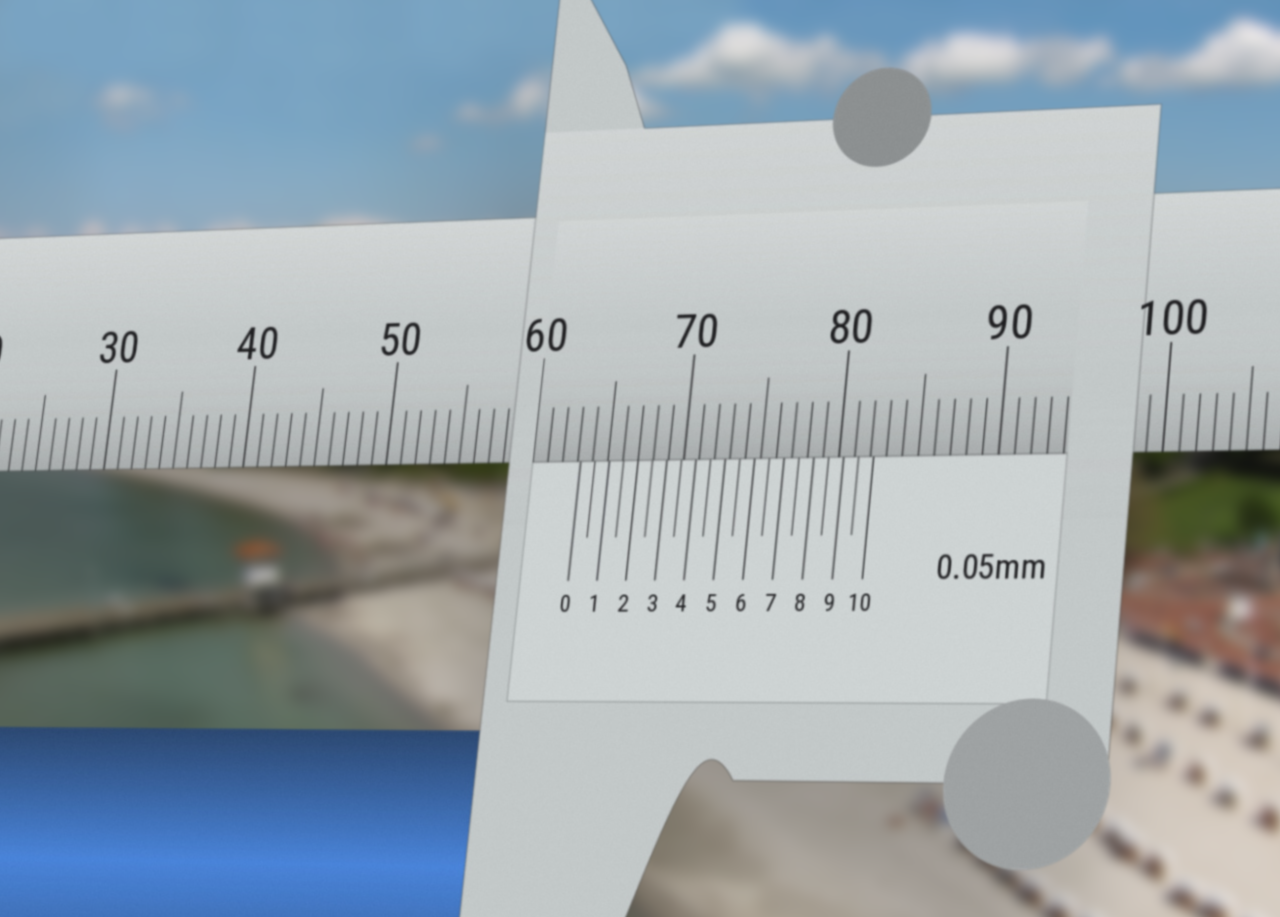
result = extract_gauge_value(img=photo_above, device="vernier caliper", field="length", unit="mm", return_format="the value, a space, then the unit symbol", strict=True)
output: 63.2 mm
